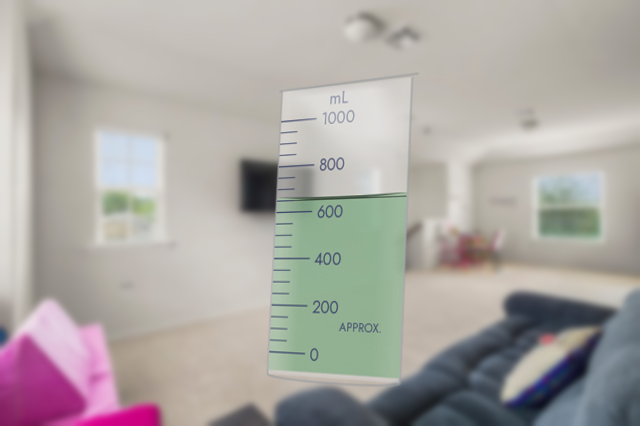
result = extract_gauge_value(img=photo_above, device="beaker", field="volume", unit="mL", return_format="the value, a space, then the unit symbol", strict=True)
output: 650 mL
